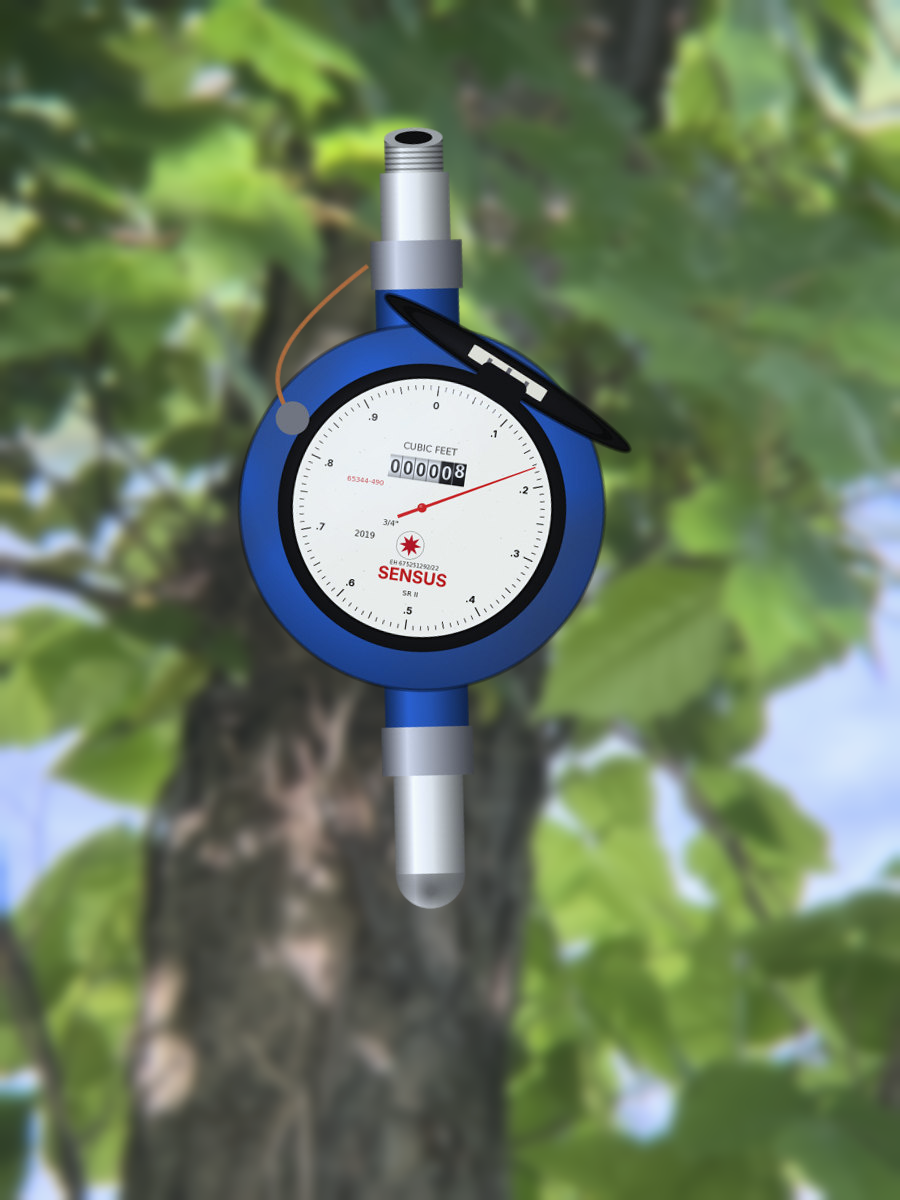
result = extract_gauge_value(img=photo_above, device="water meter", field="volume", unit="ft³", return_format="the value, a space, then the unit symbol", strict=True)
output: 8.17 ft³
